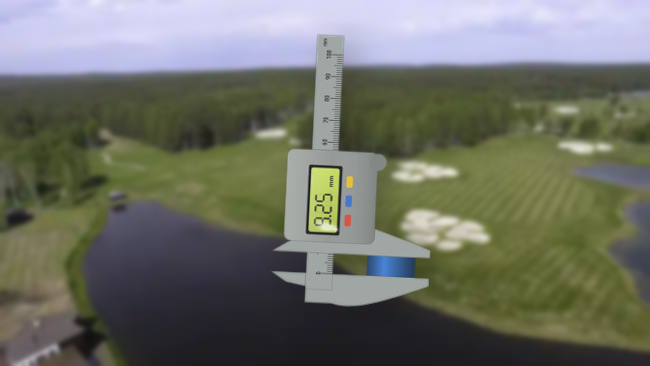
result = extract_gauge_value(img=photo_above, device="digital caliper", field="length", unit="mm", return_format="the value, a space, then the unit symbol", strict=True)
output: 9.25 mm
